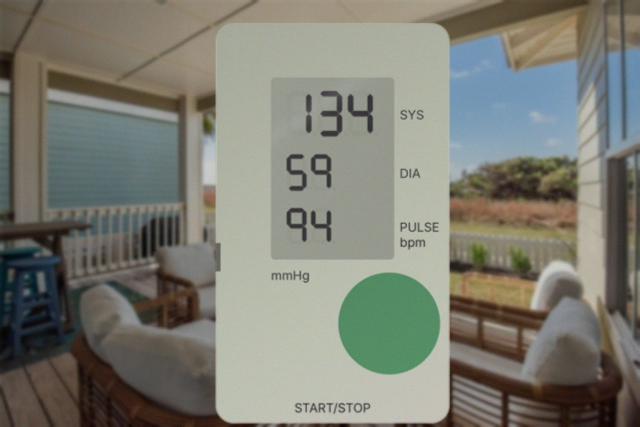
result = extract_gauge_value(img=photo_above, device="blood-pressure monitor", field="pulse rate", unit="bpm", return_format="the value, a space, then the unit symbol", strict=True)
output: 94 bpm
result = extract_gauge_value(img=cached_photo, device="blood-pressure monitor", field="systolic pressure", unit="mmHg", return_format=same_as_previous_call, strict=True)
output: 134 mmHg
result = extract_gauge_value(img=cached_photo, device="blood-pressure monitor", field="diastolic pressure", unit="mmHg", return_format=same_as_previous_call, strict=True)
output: 59 mmHg
